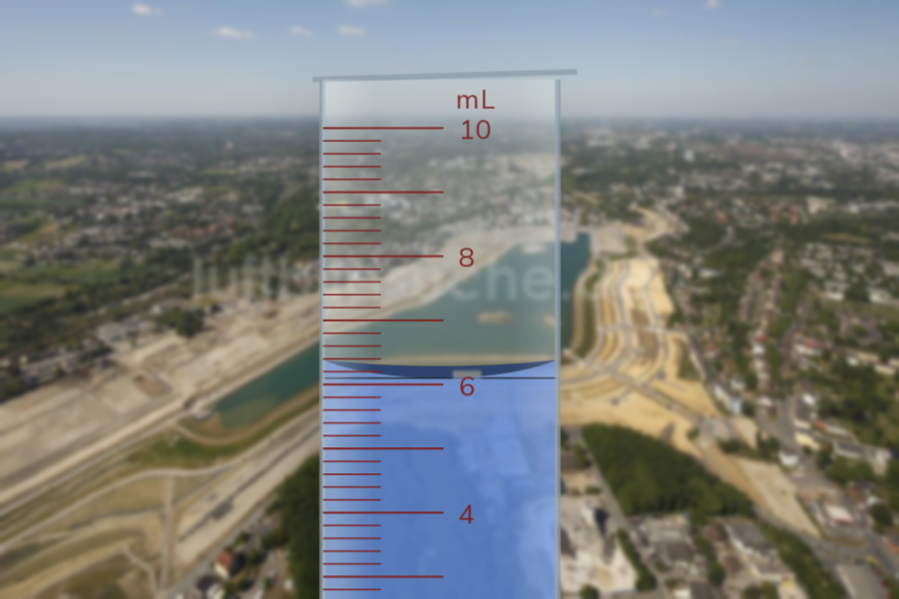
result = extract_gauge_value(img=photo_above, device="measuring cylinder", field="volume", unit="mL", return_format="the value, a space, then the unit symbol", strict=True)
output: 6.1 mL
